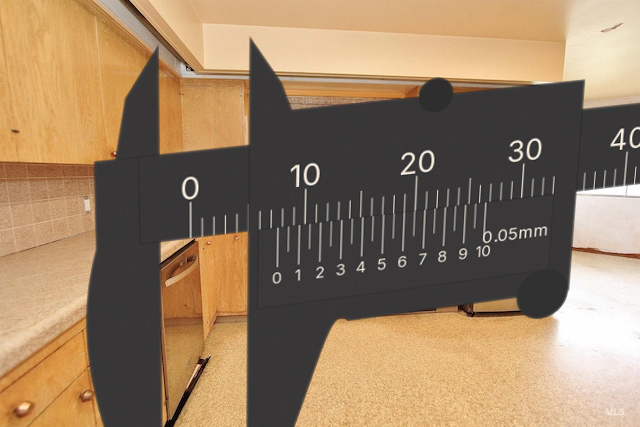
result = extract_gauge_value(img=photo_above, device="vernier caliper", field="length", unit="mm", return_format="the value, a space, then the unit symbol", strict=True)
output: 7.6 mm
